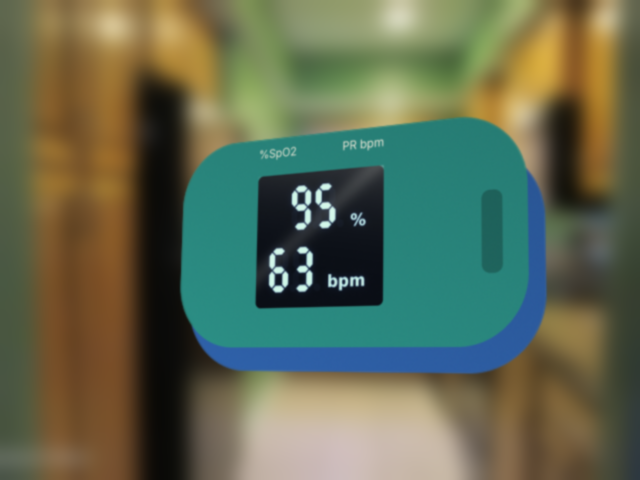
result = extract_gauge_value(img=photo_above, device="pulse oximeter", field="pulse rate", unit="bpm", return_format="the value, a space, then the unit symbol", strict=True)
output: 63 bpm
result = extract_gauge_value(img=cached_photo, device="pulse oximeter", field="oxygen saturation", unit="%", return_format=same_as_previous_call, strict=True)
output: 95 %
